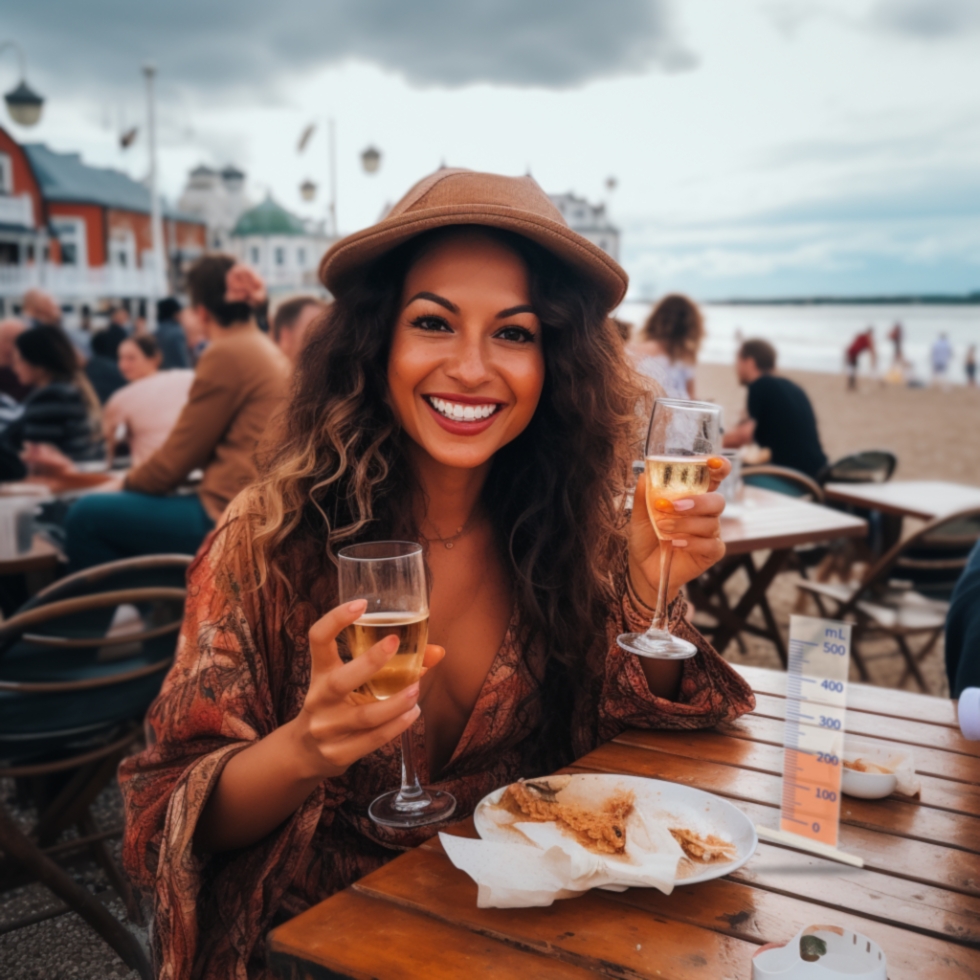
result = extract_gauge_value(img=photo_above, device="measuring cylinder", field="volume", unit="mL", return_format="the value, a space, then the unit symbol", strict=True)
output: 200 mL
